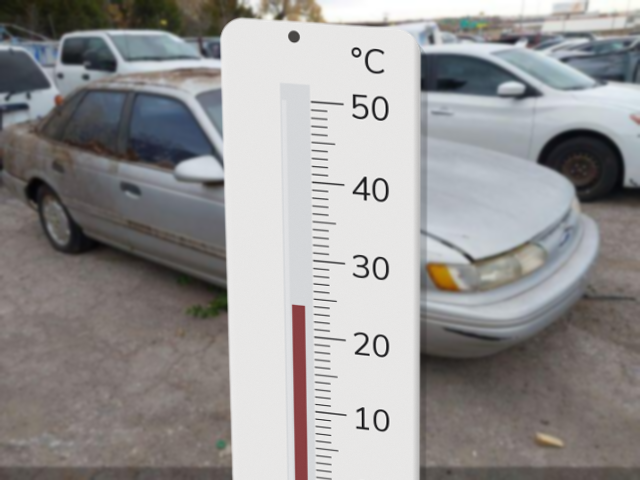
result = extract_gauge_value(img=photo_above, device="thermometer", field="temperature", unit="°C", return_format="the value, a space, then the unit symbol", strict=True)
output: 24 °C
